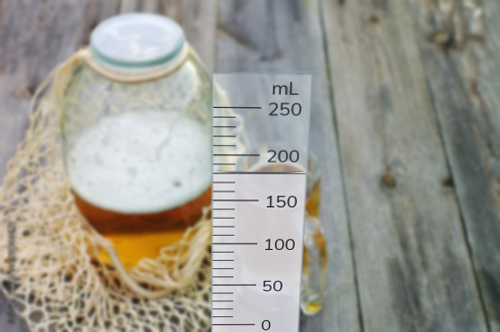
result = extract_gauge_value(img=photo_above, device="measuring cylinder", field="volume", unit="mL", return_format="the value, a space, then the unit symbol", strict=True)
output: 180 mL
